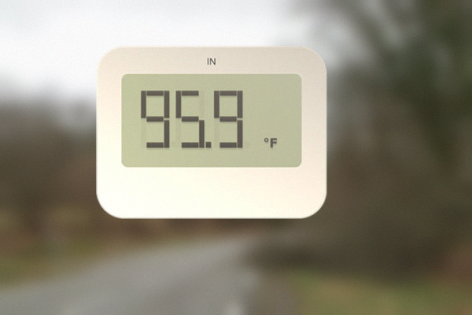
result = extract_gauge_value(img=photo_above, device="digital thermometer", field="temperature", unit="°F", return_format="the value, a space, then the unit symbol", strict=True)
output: 95.9 °F
